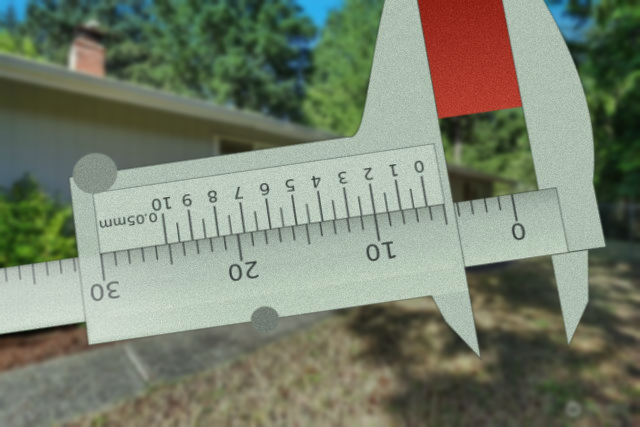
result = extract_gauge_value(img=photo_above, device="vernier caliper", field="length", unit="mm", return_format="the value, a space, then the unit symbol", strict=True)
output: 6.2 mm
